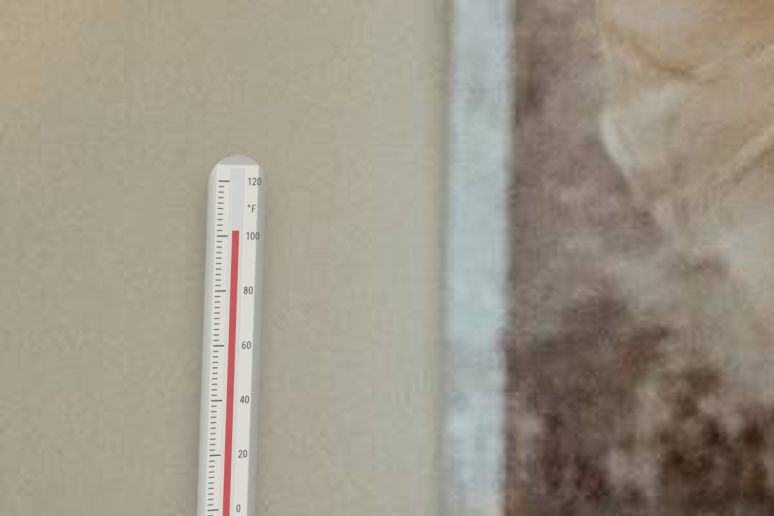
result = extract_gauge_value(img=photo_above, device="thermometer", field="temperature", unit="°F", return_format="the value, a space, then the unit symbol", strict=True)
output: 102 °F
